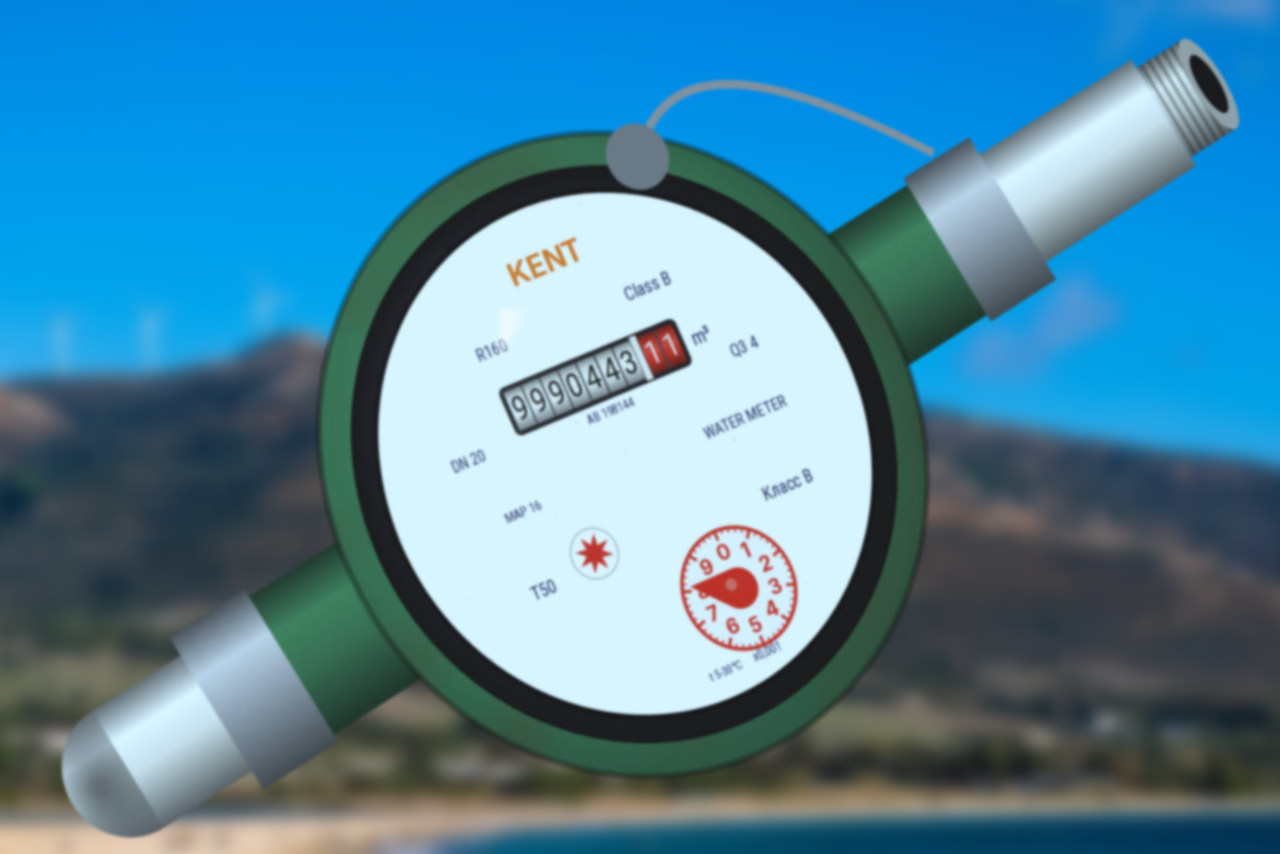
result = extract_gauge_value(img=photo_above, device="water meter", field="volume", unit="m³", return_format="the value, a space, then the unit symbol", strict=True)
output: 9990443.118 m³
